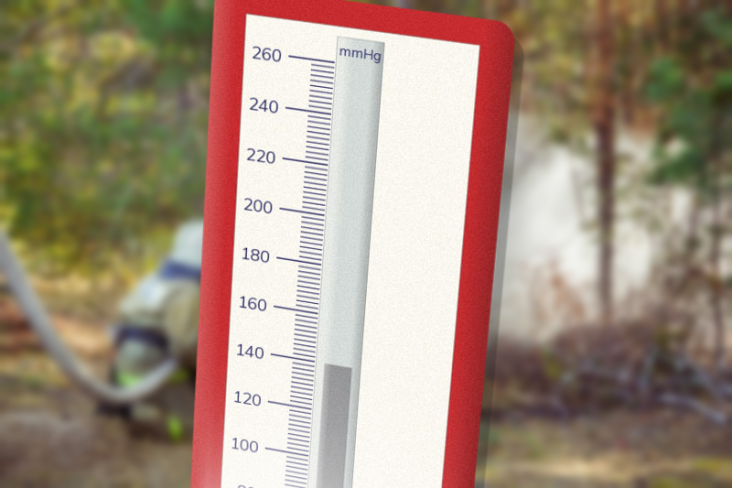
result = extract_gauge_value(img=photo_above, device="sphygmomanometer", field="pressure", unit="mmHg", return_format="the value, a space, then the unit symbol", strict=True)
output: 140 mmHg
